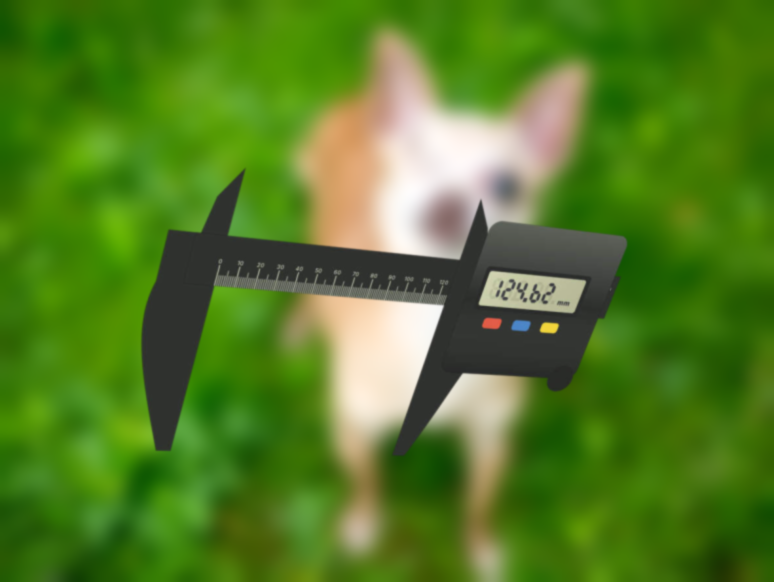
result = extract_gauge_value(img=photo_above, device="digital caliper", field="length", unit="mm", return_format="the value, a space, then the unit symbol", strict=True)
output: 124.62 mm
